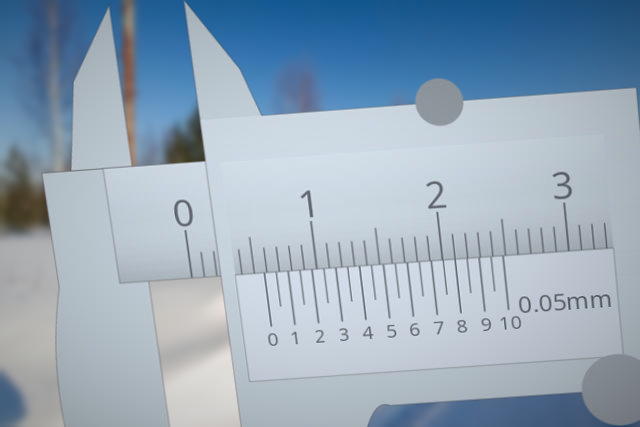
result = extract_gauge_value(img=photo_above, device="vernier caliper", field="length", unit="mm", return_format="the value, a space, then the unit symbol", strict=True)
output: 5.8 mm
